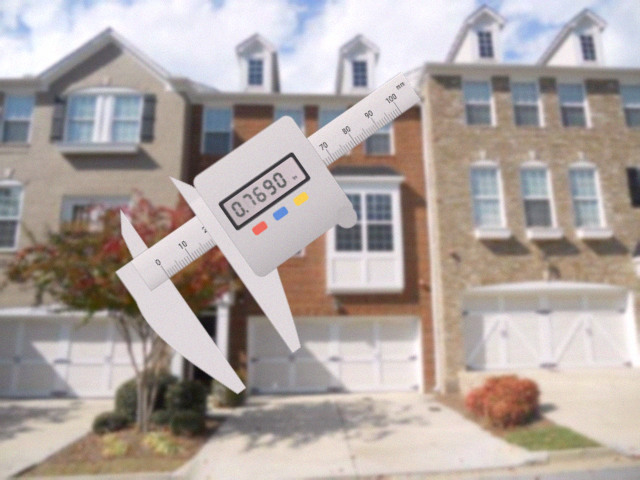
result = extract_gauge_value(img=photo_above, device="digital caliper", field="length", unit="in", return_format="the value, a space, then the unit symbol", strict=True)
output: 0.7690 in
